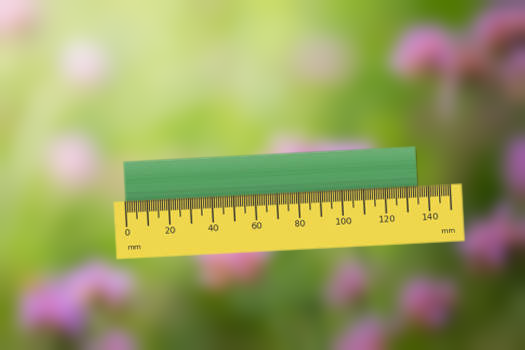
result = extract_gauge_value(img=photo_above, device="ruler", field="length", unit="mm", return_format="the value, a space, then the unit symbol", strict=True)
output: 135 mm
